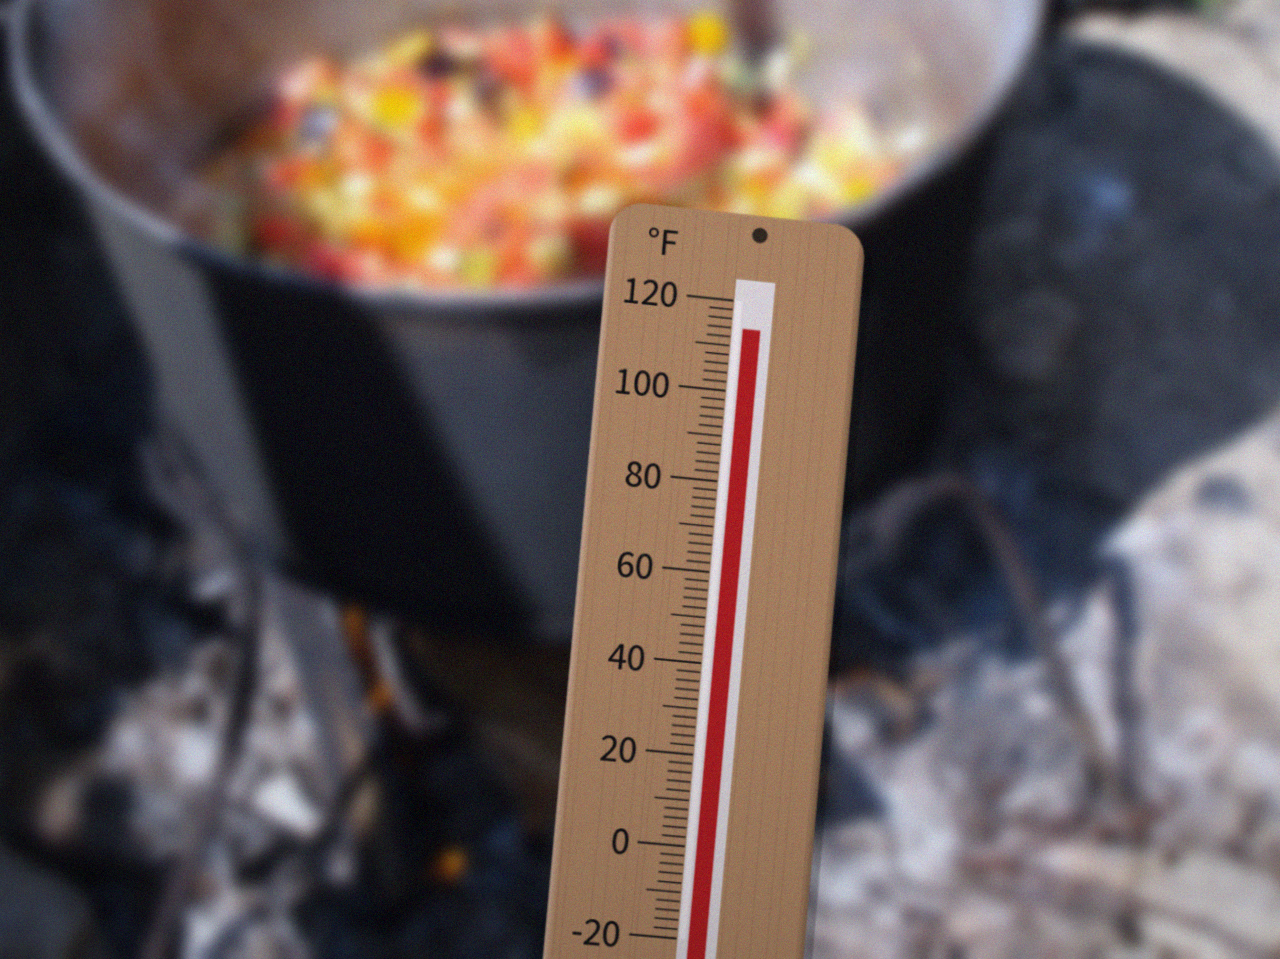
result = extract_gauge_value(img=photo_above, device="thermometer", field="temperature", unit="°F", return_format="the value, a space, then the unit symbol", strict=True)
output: 114 °F
